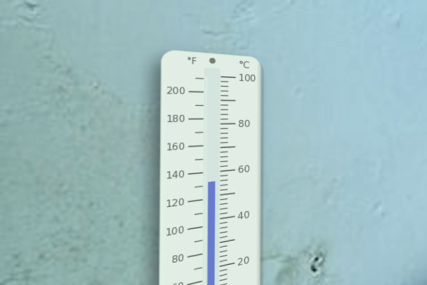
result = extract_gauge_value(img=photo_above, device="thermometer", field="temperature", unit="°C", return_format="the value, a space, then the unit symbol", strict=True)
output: 56 °C
